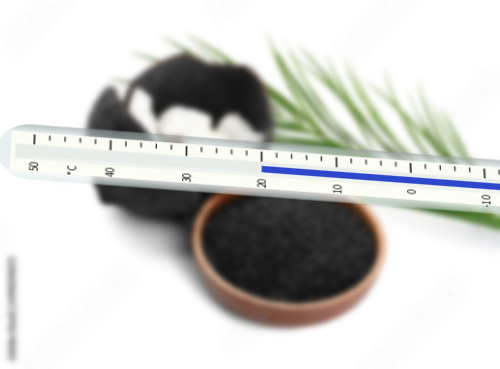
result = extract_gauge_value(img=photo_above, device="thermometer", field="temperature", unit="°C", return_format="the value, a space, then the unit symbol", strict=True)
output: 20 °C
